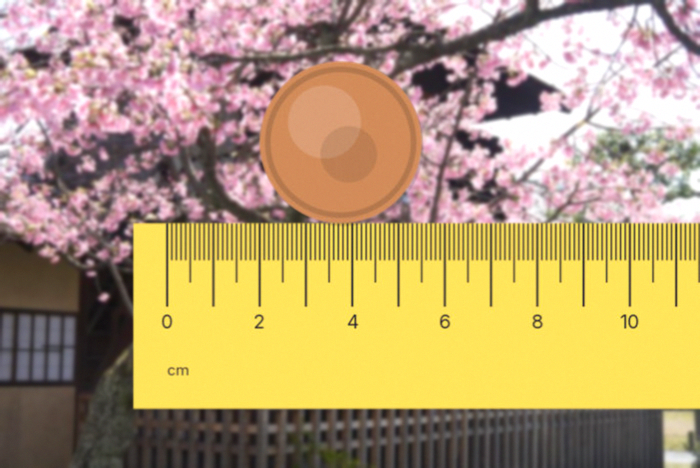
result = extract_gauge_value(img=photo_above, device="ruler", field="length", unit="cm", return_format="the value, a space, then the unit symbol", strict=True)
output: 3.5 cm
